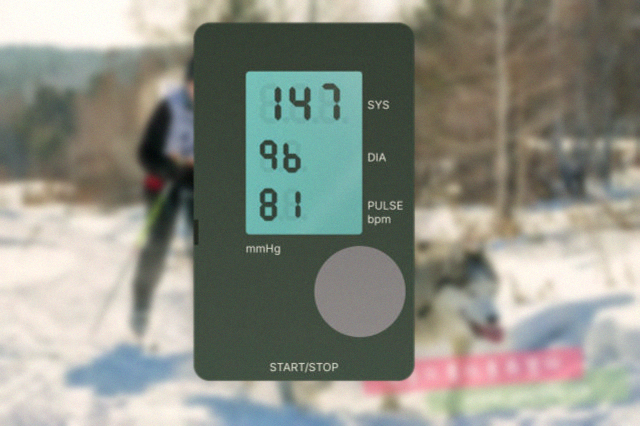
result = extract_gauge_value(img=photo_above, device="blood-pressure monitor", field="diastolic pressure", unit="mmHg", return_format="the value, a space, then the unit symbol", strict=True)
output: 96 mmHg
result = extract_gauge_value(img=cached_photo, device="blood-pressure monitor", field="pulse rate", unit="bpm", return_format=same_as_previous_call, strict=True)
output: 81 bpm
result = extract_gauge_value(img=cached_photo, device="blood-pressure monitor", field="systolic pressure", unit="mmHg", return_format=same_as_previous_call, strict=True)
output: 147 mmHg
